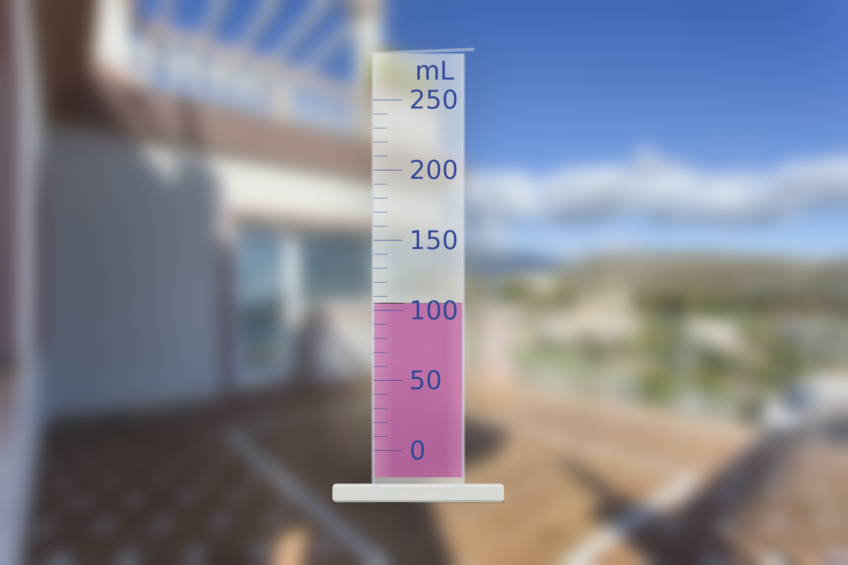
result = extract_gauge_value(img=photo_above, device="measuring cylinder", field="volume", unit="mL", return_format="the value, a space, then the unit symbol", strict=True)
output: 105 mL
